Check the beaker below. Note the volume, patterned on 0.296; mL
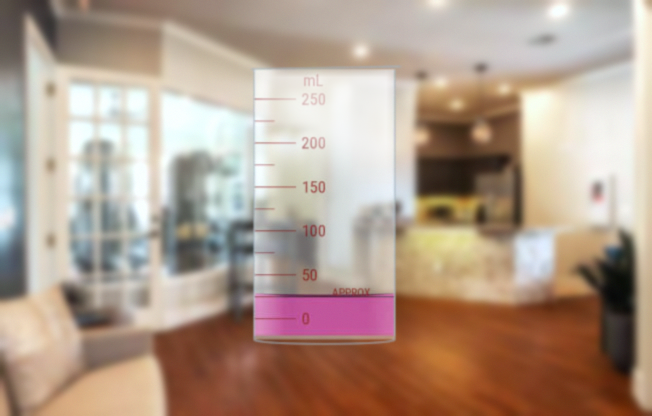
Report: 25; mL
